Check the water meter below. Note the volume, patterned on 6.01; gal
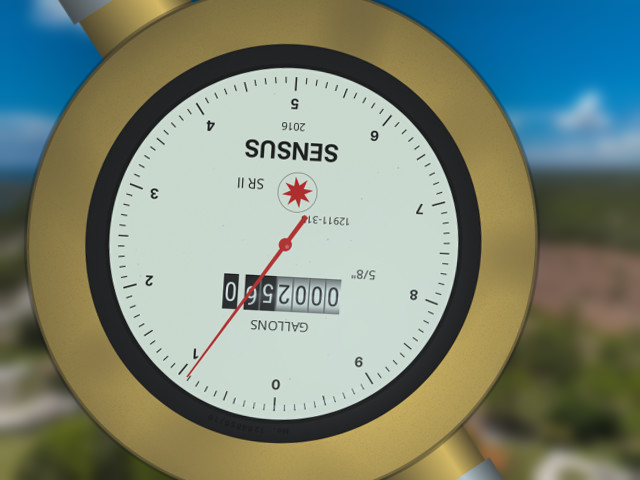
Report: 2560.9; gal
